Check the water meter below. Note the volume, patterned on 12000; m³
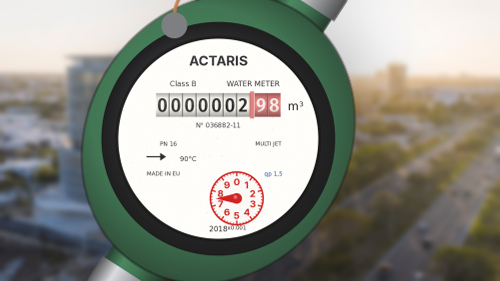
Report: 2.987; m³
